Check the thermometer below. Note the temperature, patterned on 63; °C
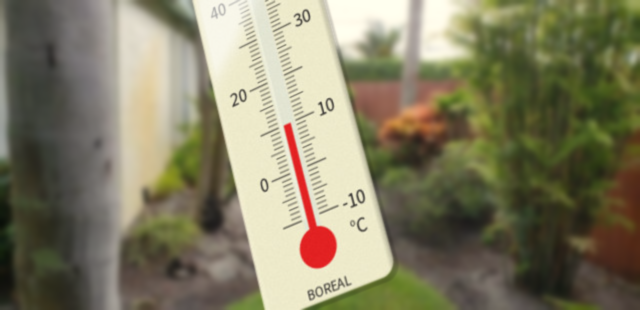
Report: 10; °C
